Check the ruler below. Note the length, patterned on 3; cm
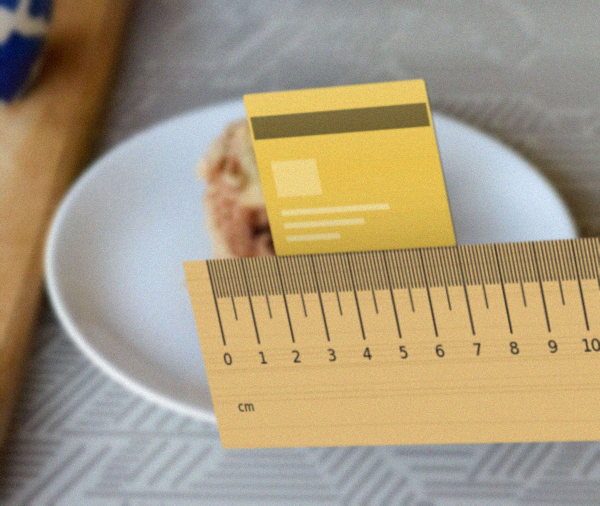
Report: 5; cm
